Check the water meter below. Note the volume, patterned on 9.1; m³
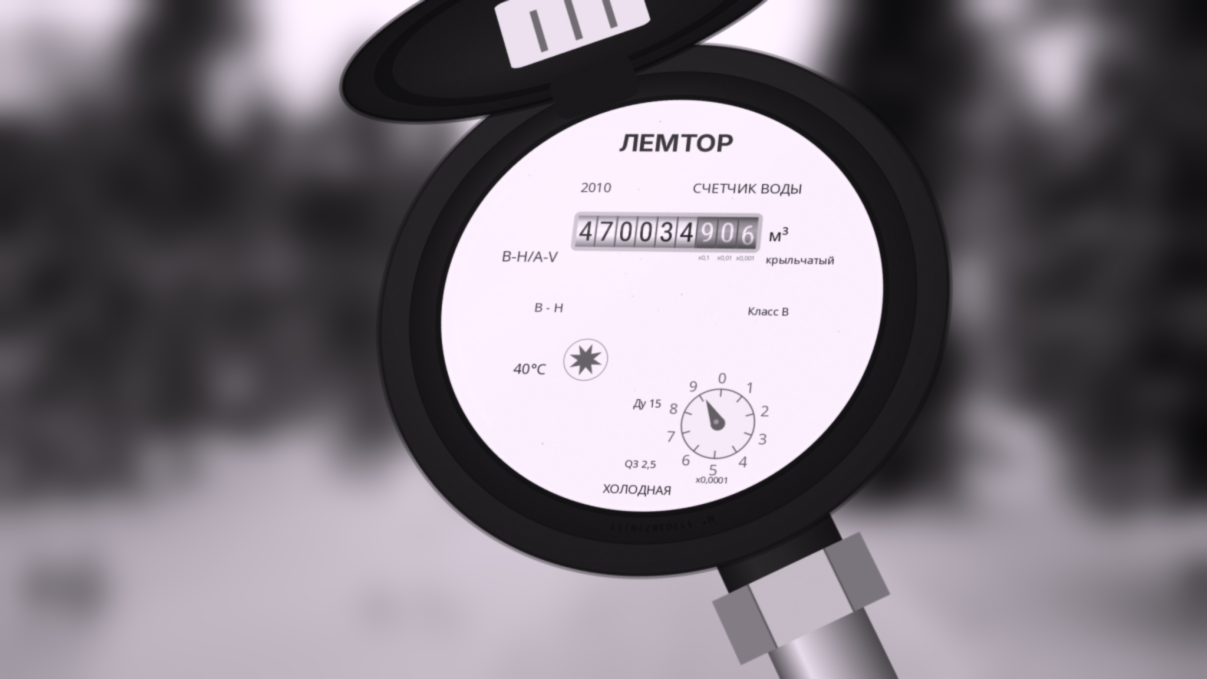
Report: 470034.9059; m³
